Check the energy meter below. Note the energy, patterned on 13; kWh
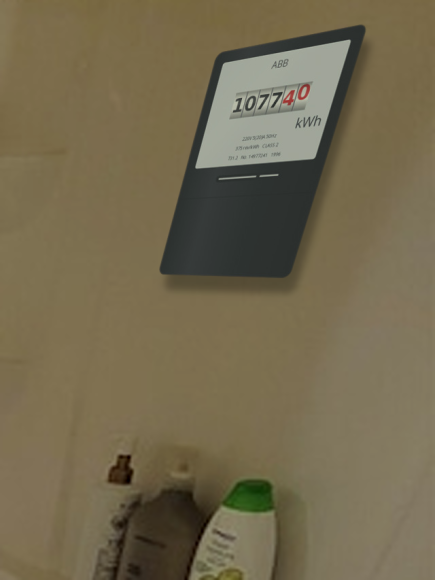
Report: 1077.40; kWh
